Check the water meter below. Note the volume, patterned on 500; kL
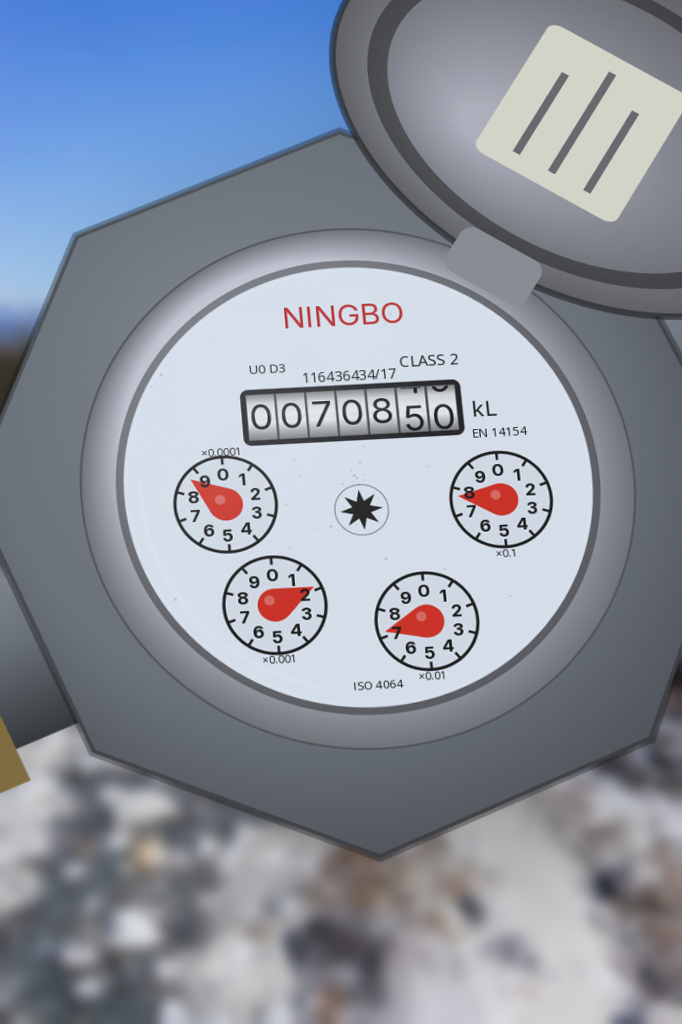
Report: 70849.7718; kL
